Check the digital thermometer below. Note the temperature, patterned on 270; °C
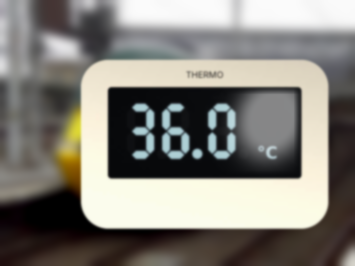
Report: 36.0; °C
